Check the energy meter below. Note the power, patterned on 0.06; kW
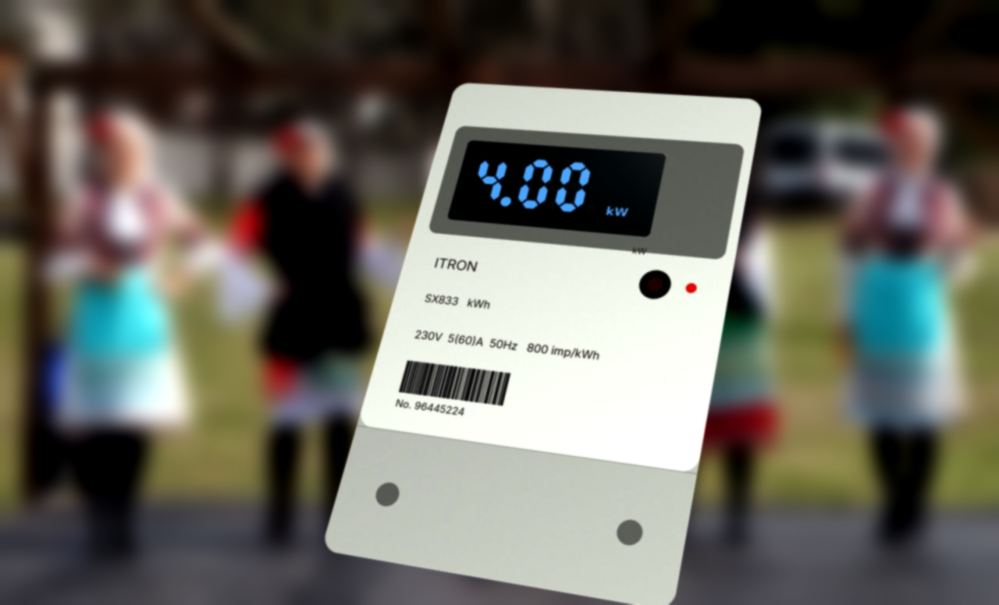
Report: 4.00; kW
